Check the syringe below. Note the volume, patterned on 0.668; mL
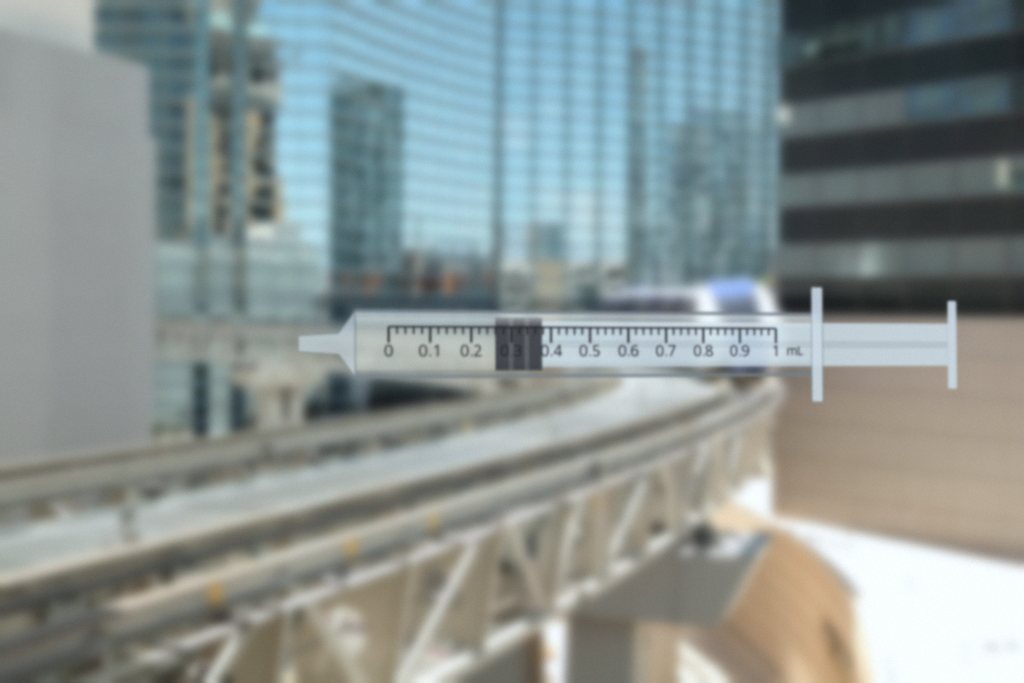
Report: 0.26; mL
